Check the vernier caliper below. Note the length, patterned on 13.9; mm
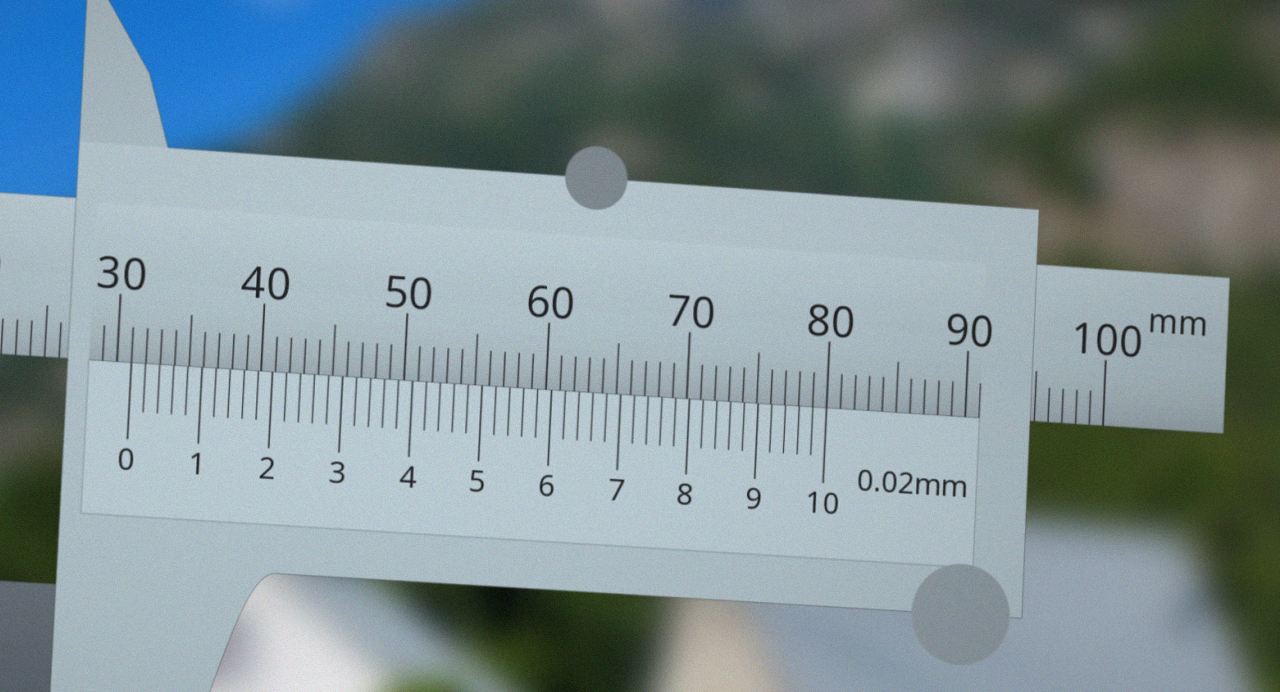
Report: 31.0; mm
